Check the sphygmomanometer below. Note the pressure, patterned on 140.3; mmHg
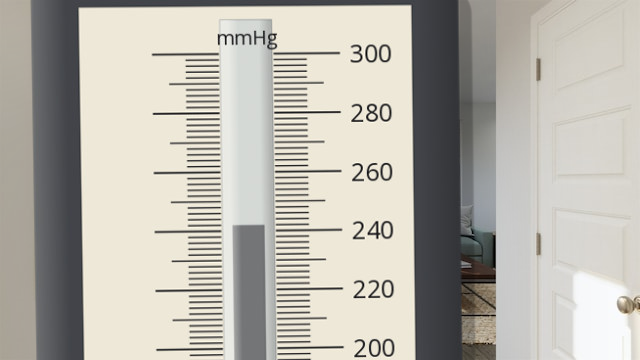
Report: 242; mmHg
